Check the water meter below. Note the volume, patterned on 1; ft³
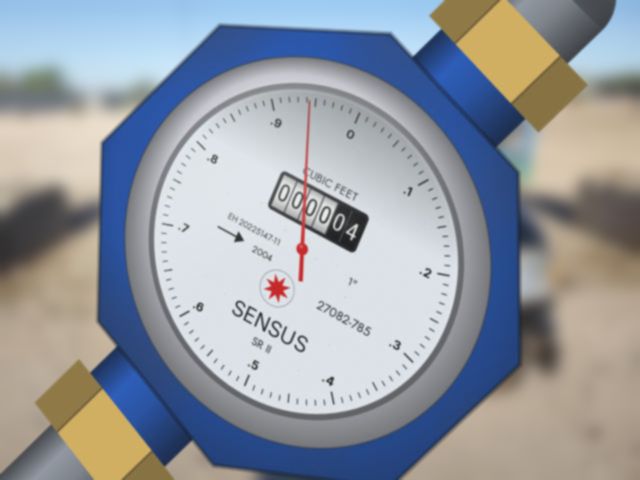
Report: 3.94; ft³
